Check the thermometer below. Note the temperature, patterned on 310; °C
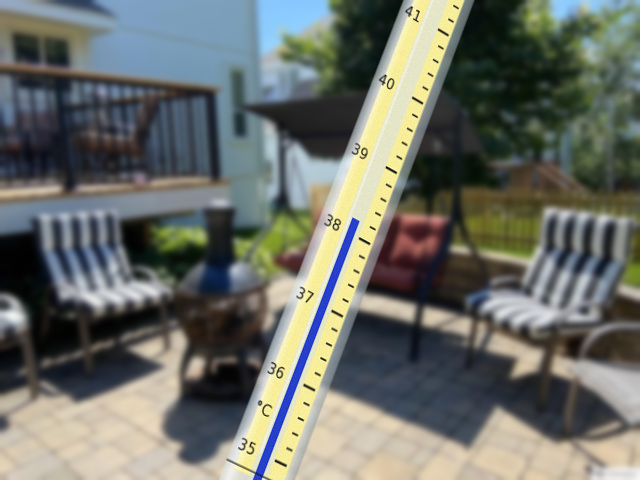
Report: 38.2; °C
